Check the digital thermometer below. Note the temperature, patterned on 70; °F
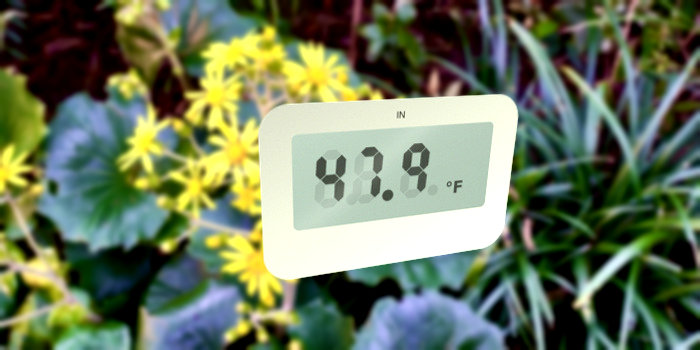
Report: 47.9; °F
